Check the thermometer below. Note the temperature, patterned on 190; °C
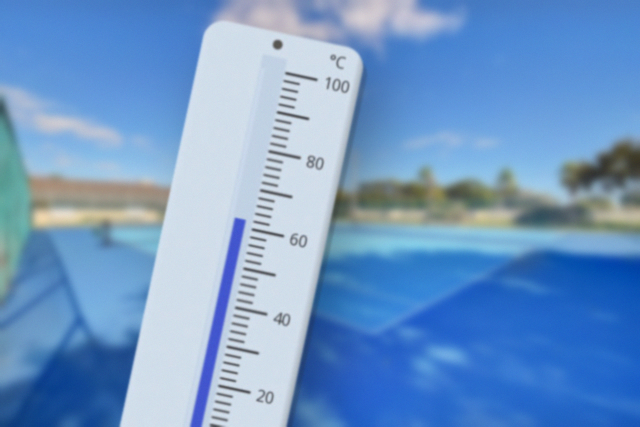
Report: 62; °C
